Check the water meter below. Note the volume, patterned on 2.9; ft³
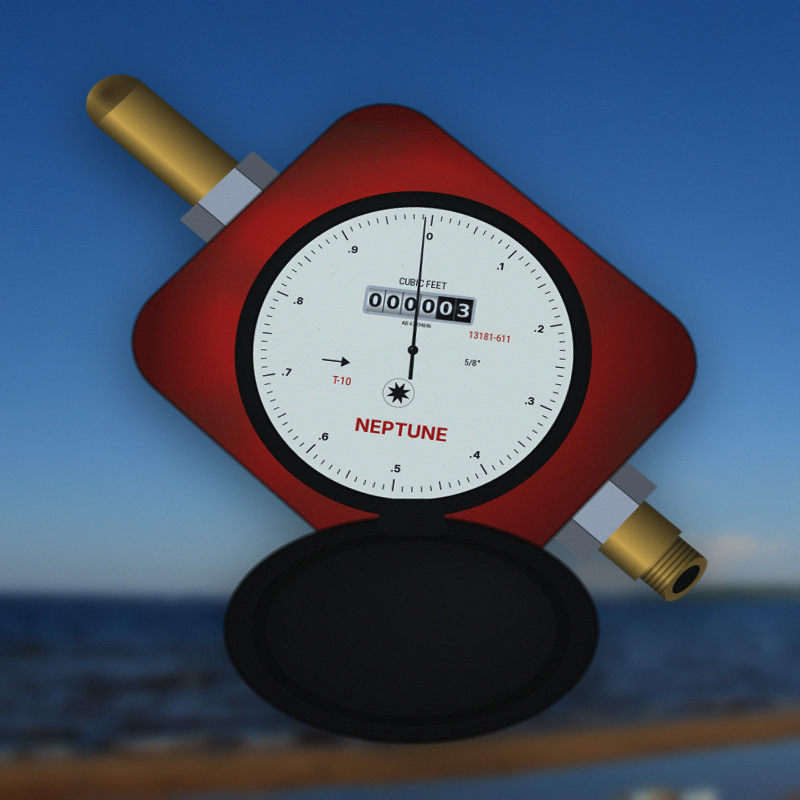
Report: 2.99; ft³
